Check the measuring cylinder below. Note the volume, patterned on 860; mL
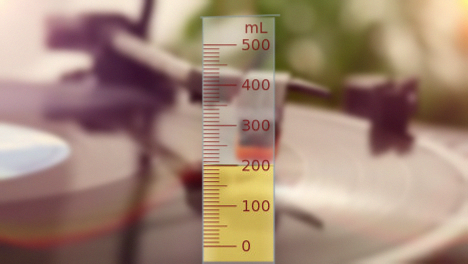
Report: 200; mL
